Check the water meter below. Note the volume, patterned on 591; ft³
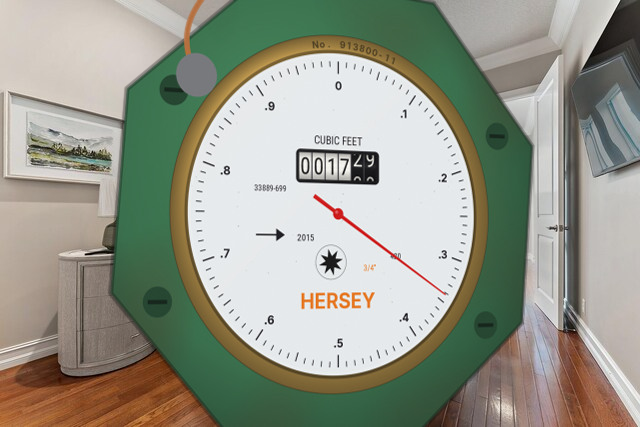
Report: 1729.34; ft³
